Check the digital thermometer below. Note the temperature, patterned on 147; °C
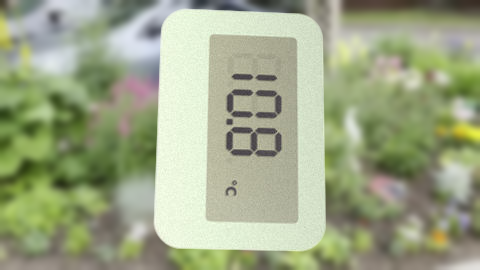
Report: 10.8; °C
